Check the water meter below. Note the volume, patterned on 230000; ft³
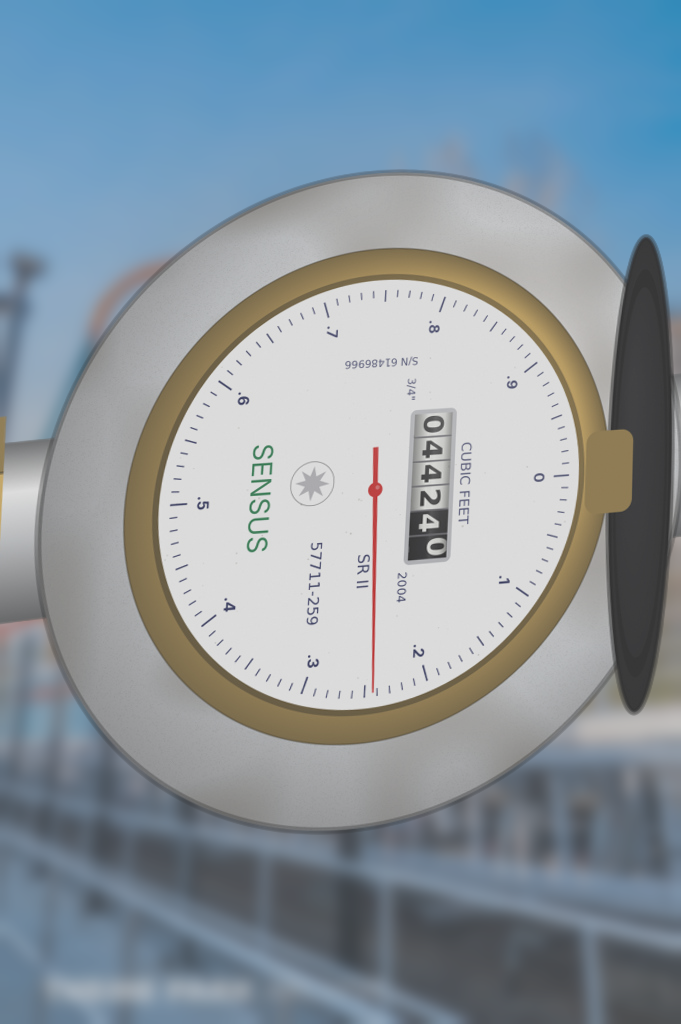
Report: 44240.24; ft³
